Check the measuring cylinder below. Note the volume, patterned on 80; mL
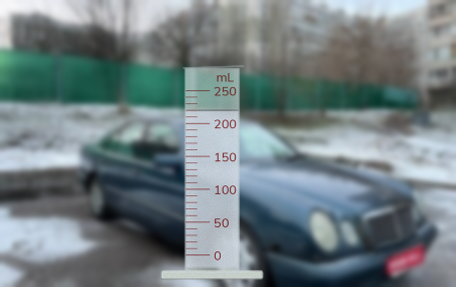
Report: 220; mL
